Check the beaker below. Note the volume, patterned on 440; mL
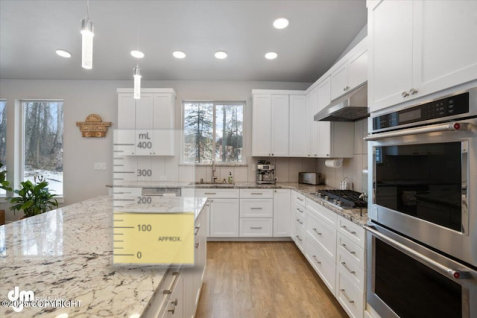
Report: 150; mL
